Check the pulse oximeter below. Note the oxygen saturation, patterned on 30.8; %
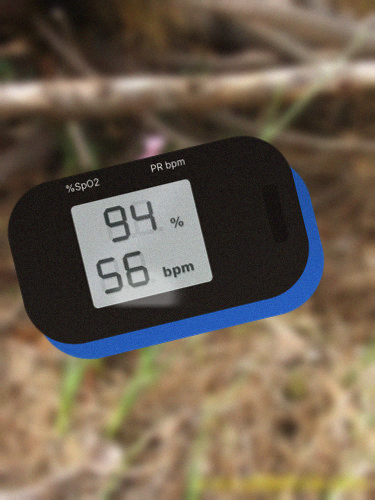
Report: 94; %
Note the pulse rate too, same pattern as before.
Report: 56; bpm
